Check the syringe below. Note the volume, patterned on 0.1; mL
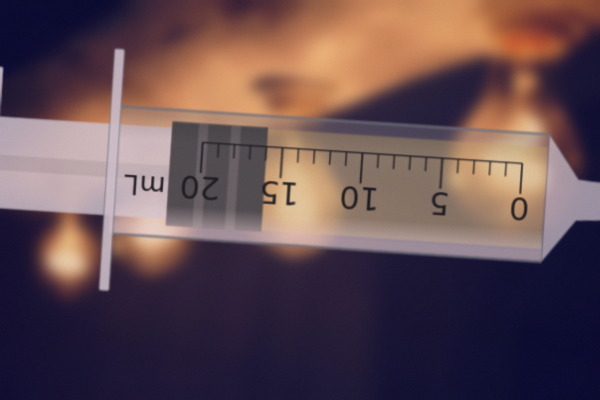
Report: 16; mL
